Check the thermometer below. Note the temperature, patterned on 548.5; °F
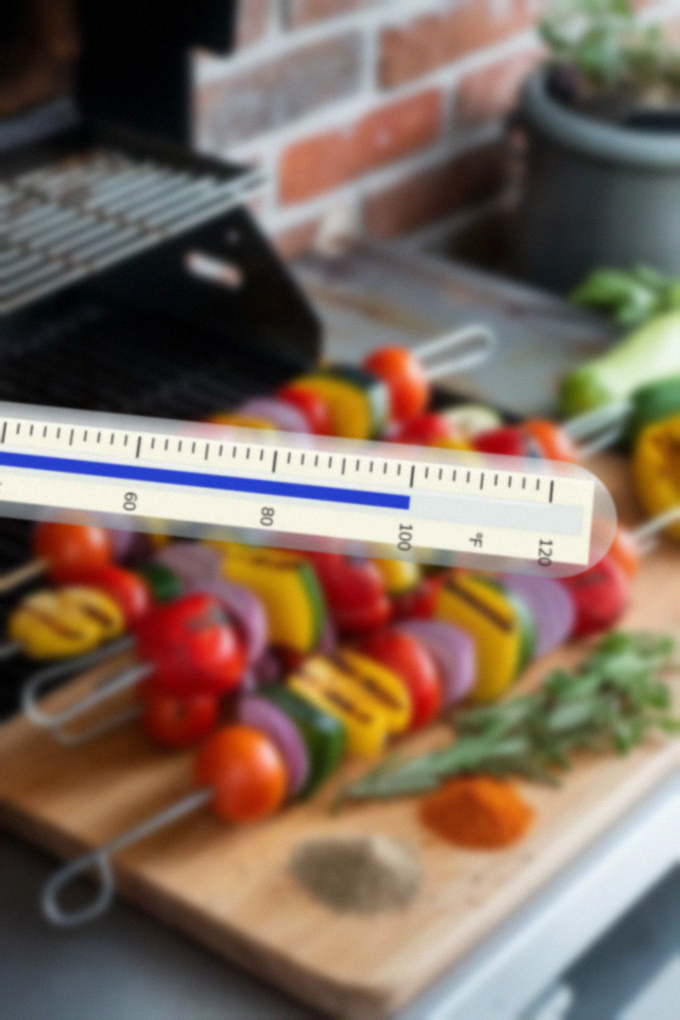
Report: 100; °F
